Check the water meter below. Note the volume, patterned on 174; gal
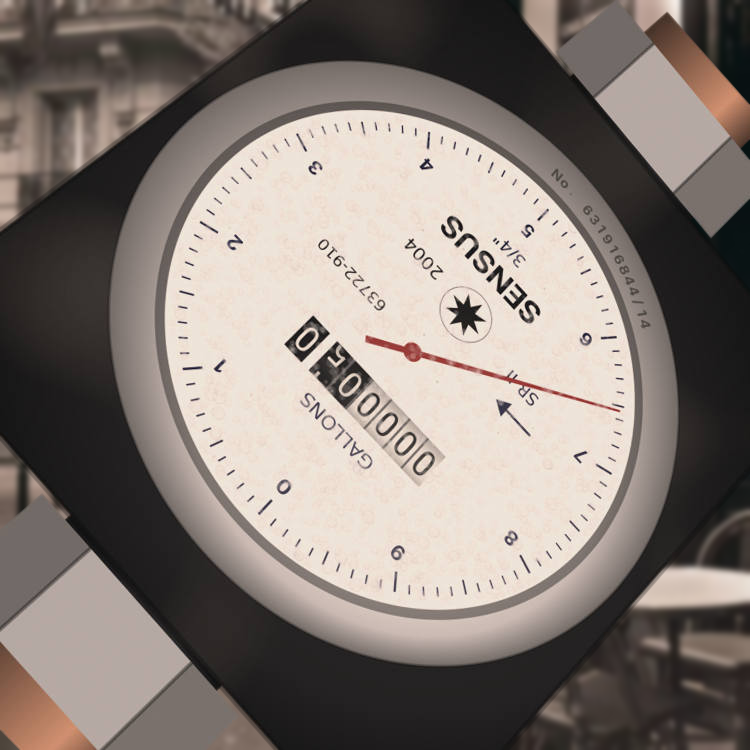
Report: 46.5; gal
